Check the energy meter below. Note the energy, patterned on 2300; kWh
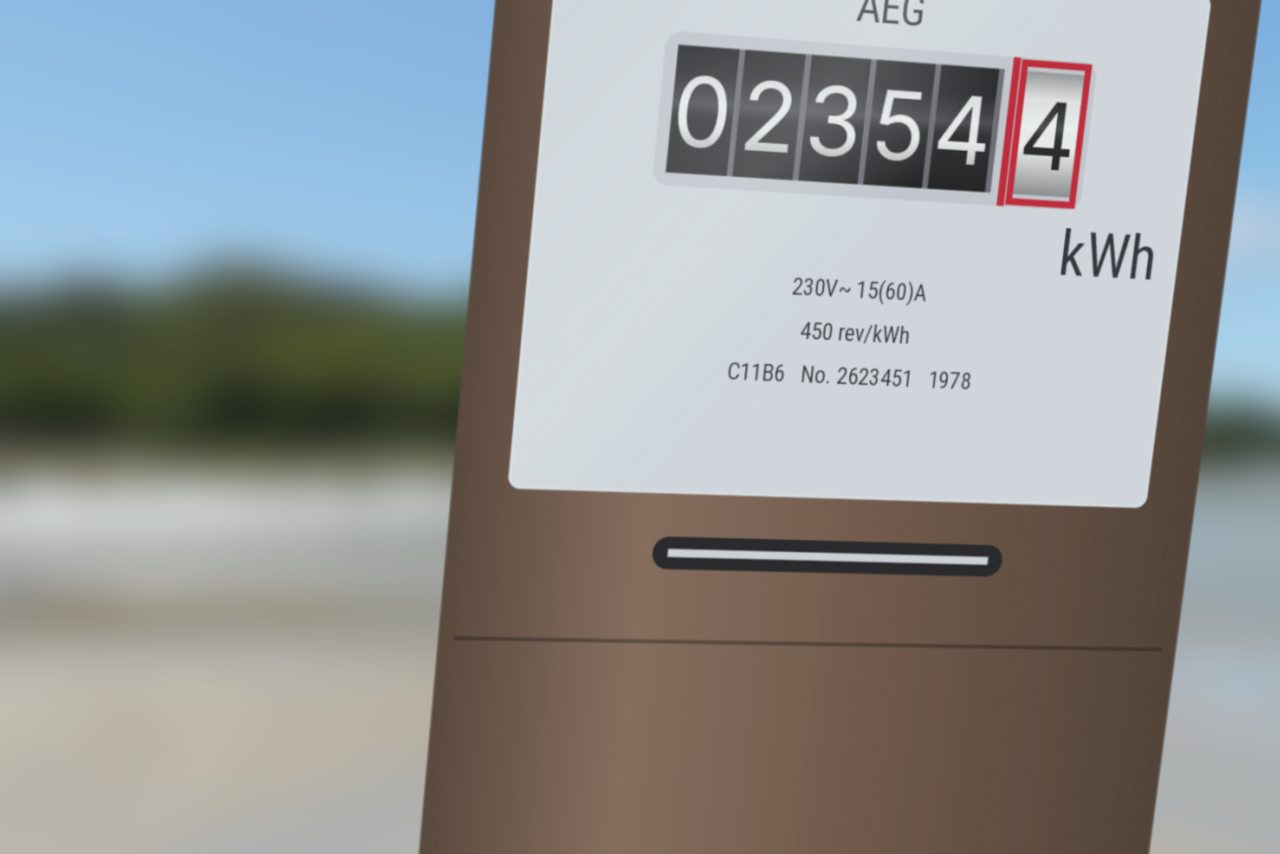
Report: 2354.4; kWh
